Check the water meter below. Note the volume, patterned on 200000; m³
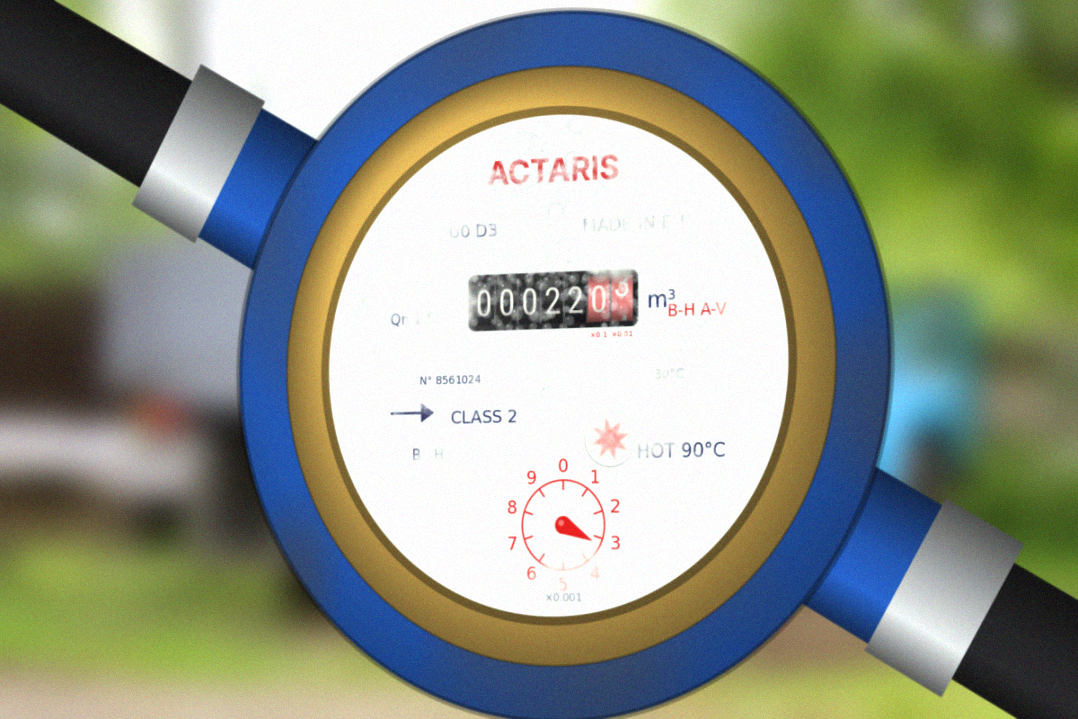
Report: 22.033; m³
